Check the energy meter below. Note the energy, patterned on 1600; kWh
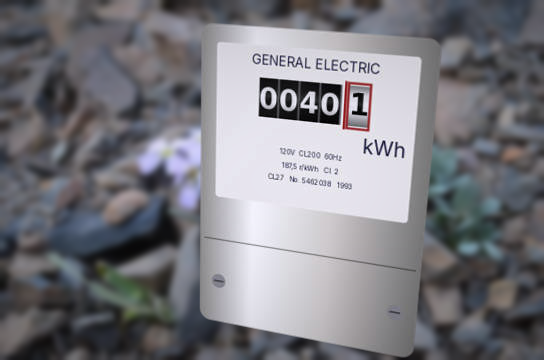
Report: 40.1; kWh
